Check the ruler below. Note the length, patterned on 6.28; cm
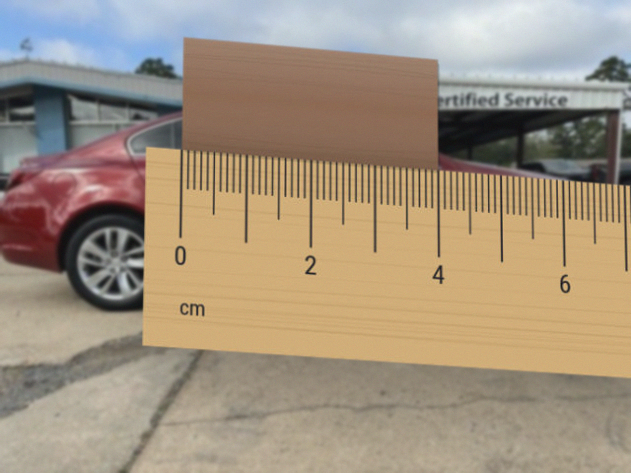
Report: 4; cm
